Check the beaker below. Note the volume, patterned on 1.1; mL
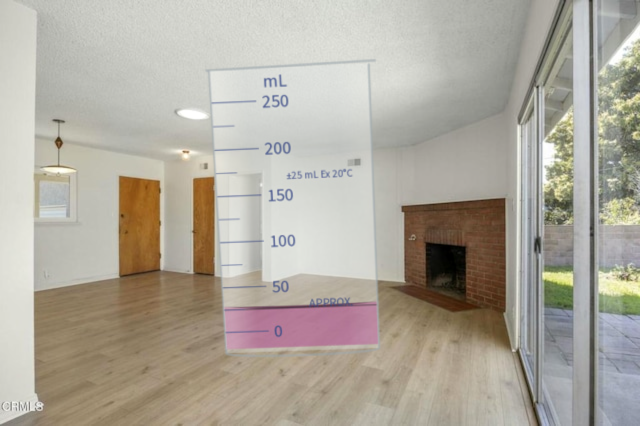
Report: 25; mL
